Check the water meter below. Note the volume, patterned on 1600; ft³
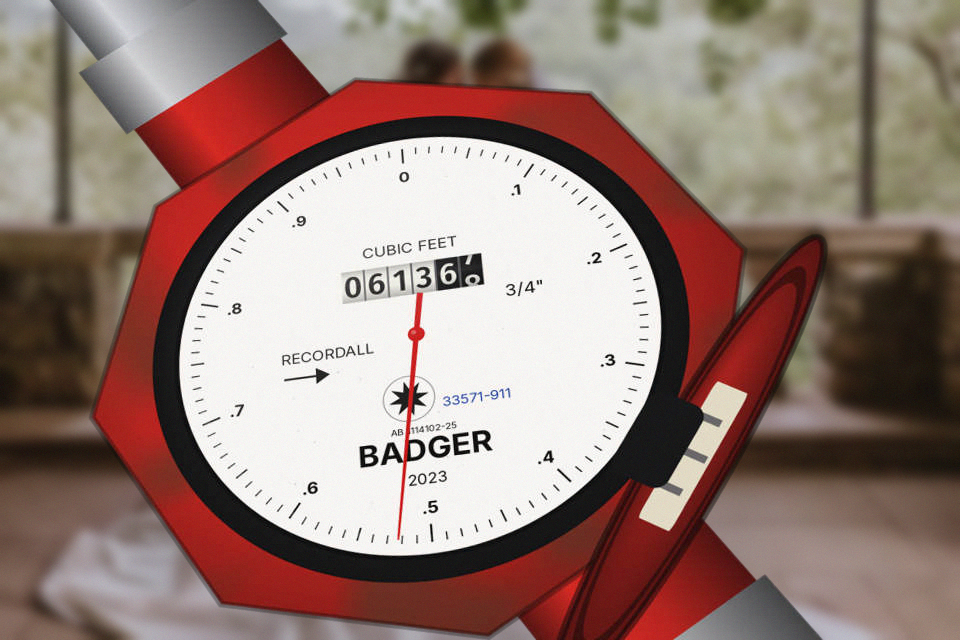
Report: 61367.52; ft³
